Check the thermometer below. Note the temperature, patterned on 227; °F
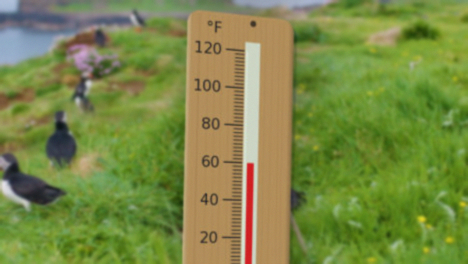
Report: 60; °F
